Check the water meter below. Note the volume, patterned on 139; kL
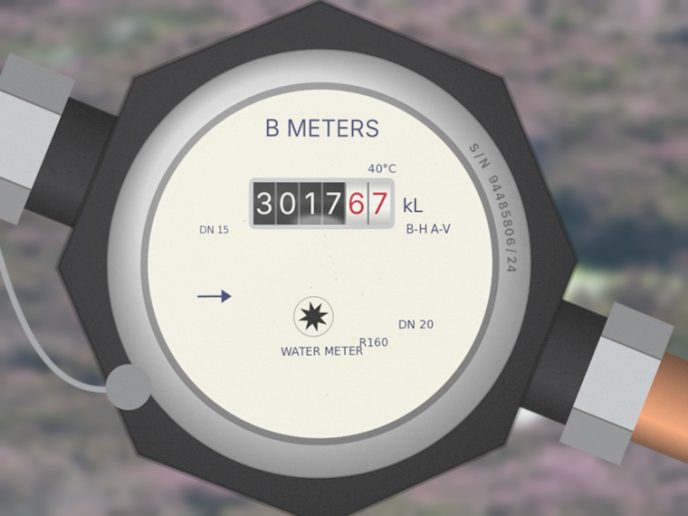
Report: 3017.67; kL
